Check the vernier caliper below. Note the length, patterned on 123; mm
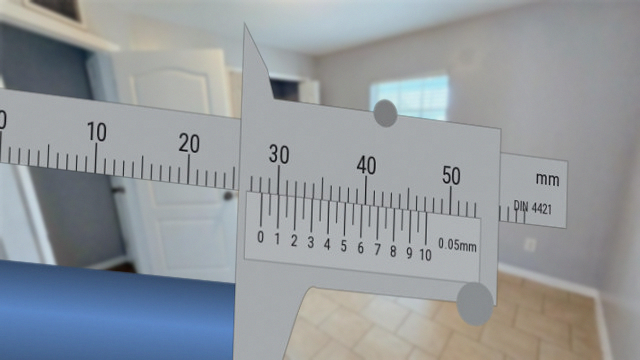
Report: 28.2; mm
